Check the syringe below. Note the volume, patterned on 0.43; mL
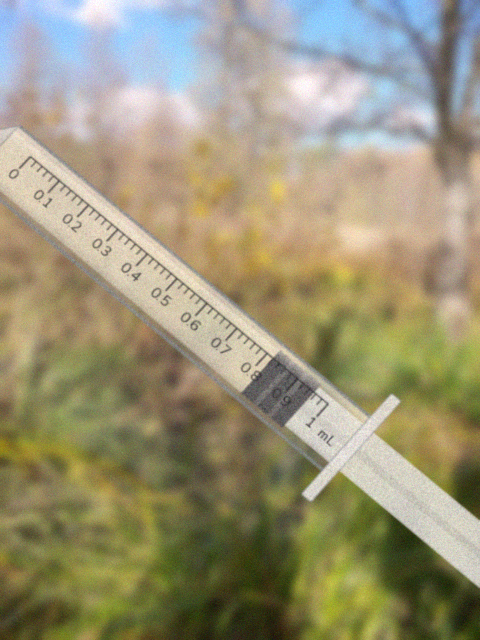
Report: 0.82; mL
